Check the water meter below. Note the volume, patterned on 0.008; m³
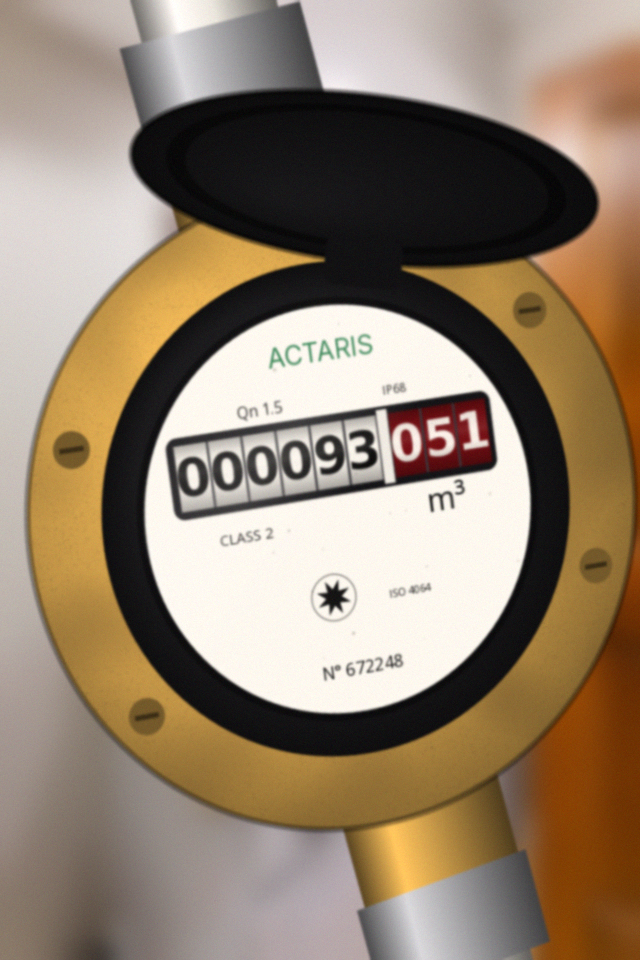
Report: 93.051; m³
